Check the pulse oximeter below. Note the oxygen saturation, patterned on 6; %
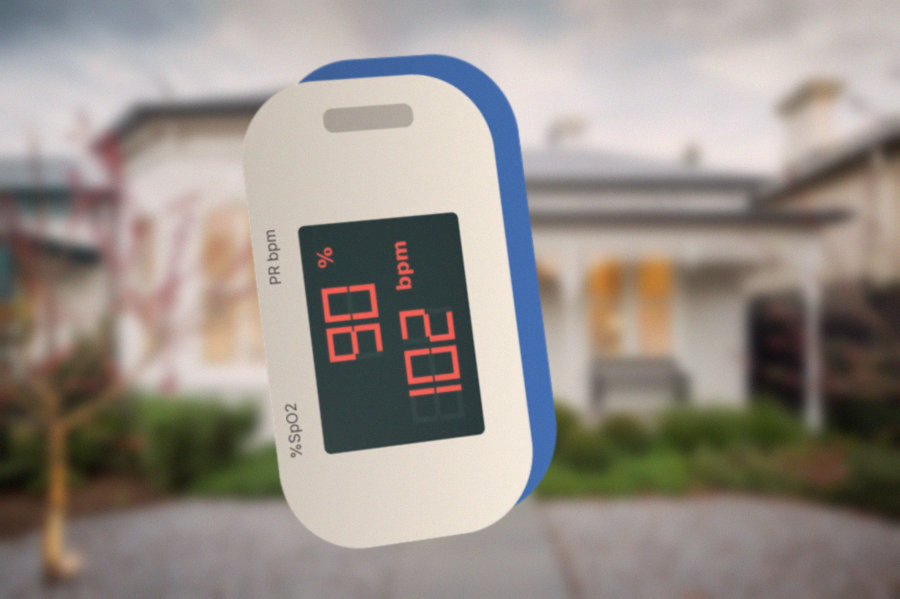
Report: 90; %
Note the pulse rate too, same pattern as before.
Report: 102; bpm
